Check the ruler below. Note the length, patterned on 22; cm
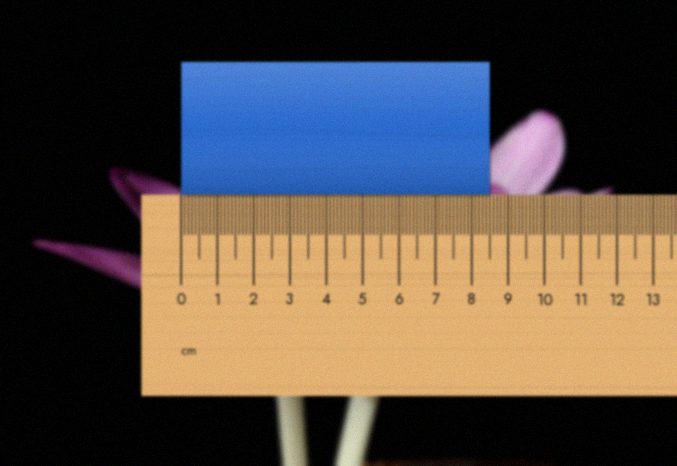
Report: 8.5; cm
